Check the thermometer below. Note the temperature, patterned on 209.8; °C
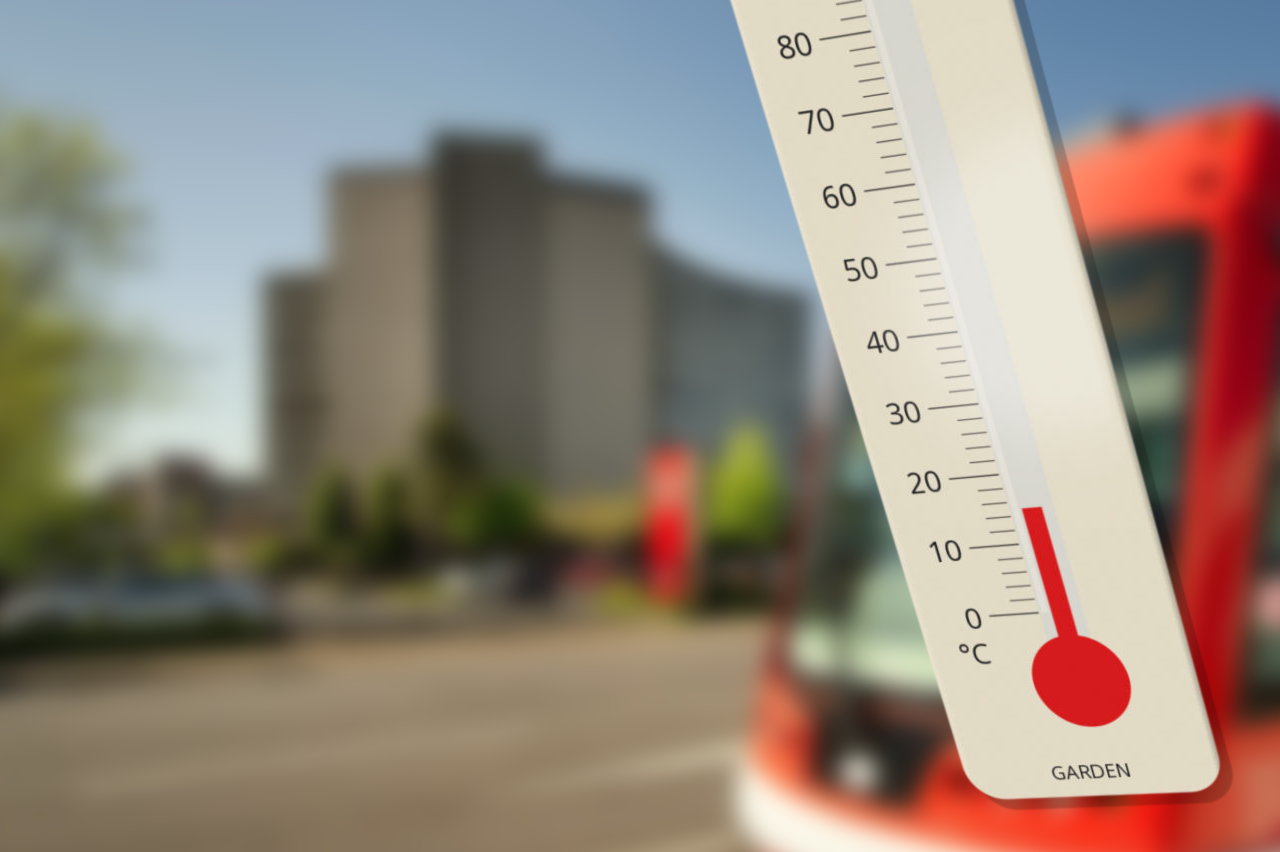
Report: 15; °C
